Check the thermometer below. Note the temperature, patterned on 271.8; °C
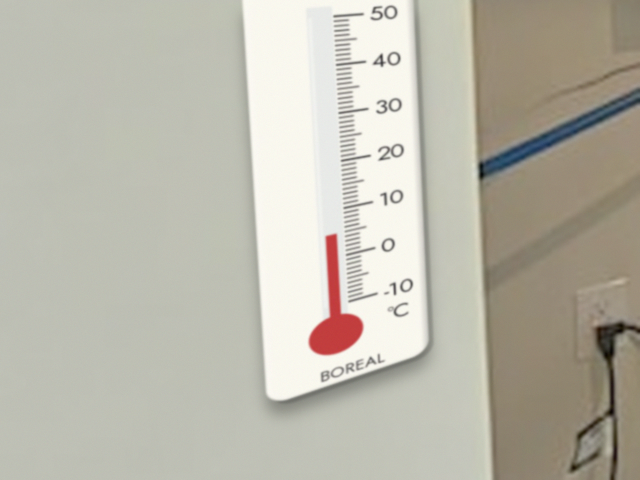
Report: 5; °C
